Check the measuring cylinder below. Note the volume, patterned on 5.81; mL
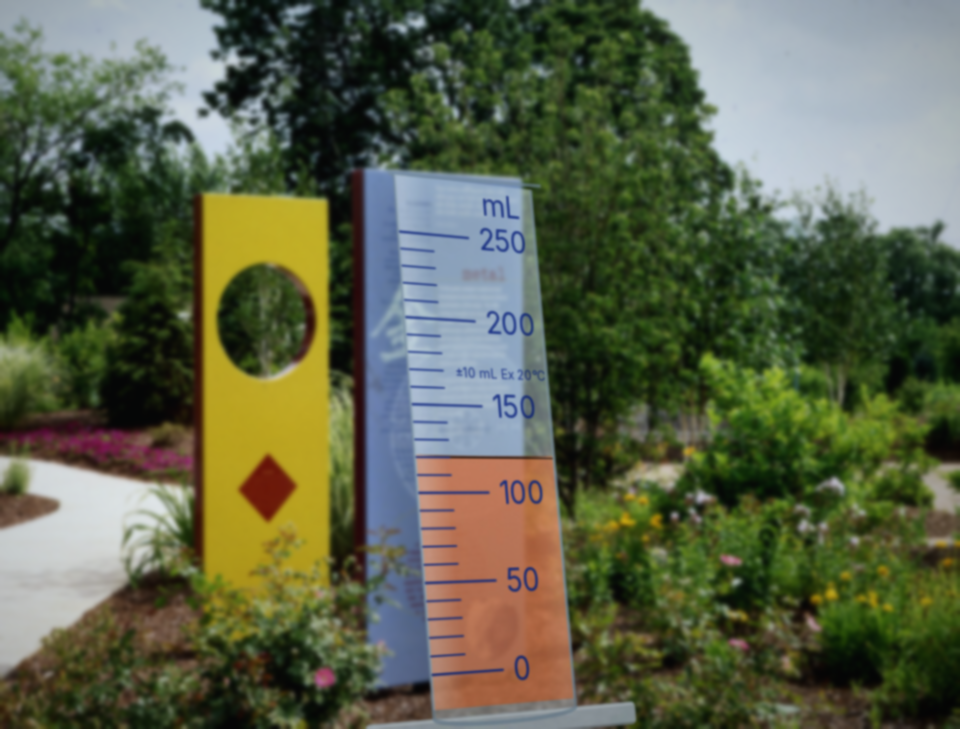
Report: 120; mL
